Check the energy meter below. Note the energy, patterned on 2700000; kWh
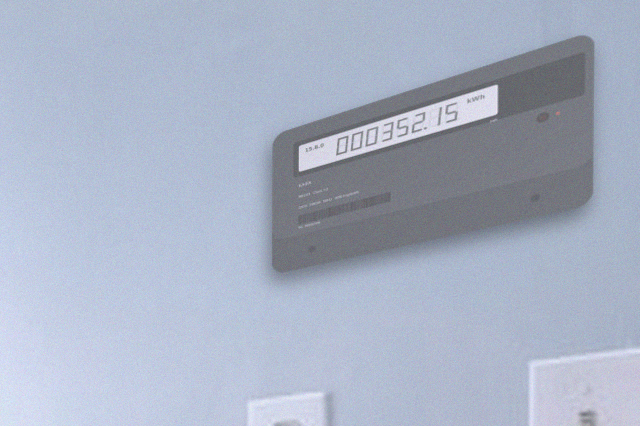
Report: 352.15; kWh
